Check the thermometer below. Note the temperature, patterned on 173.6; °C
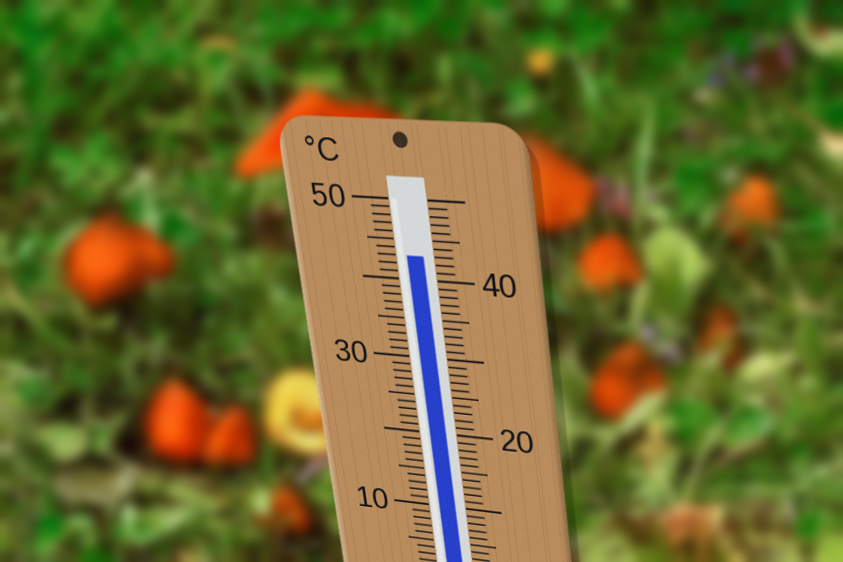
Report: 43; °C
